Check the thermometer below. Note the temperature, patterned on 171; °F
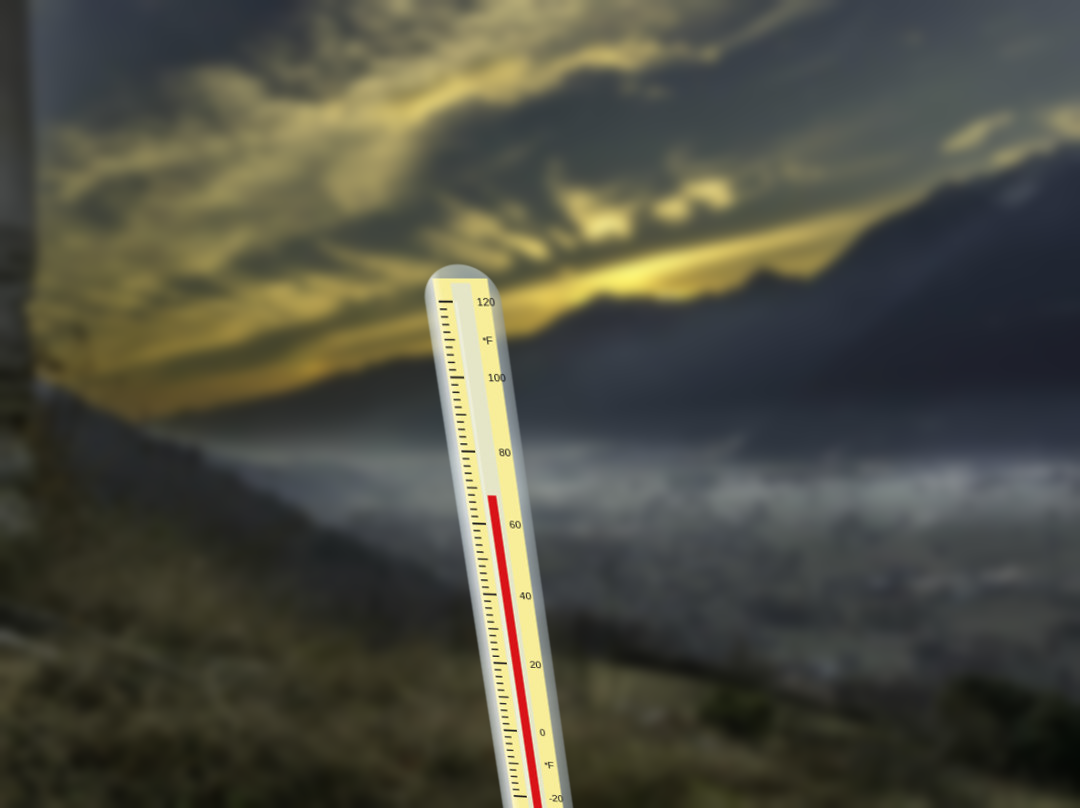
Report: 68; °F
